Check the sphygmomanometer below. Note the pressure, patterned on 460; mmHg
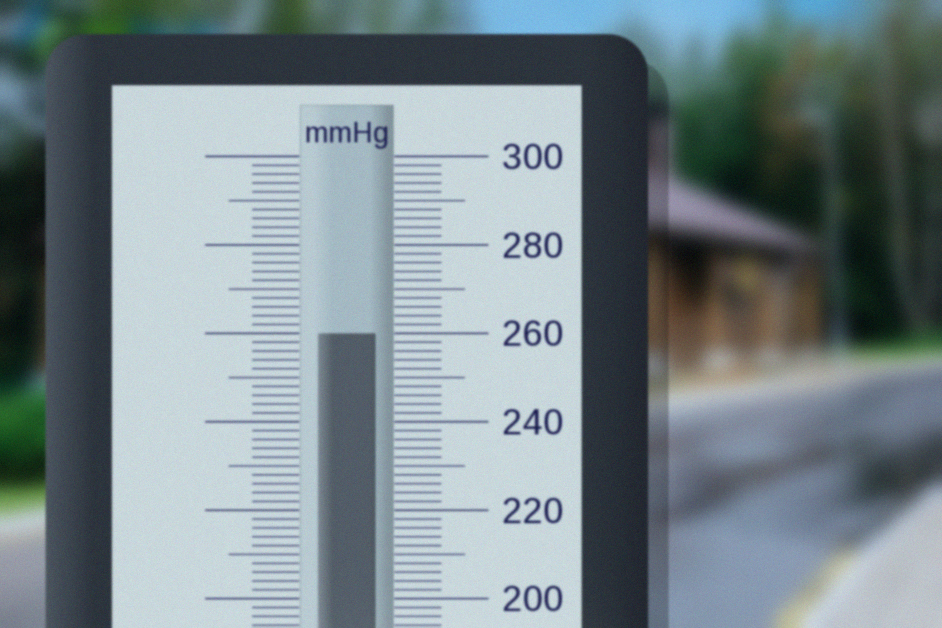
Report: 260; mmHg
